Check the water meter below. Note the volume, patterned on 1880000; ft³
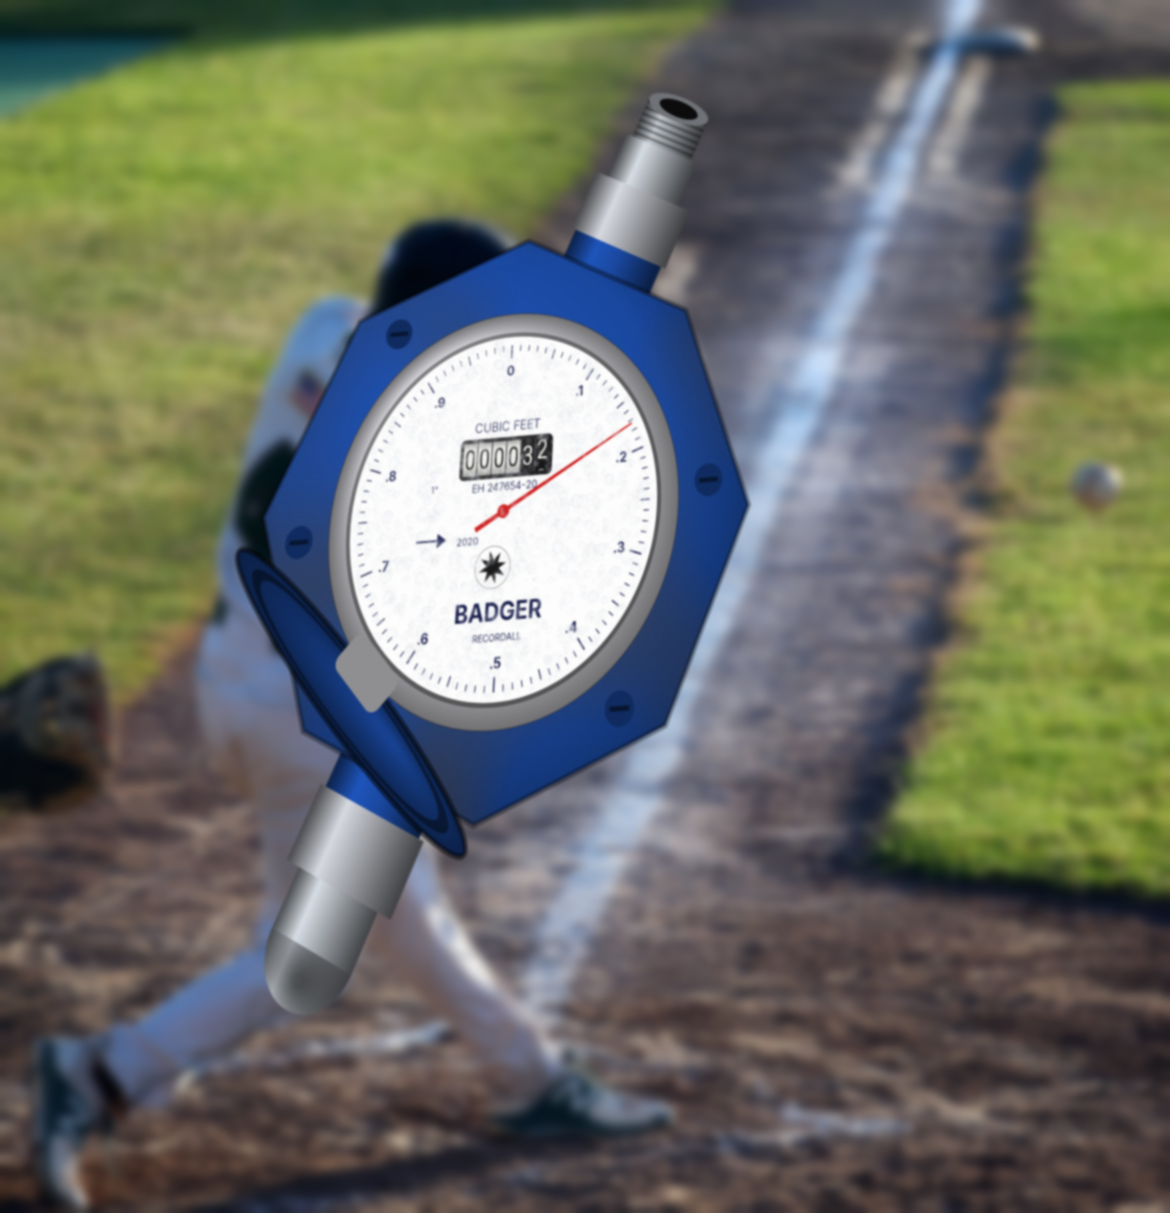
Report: 32.17; ft³
